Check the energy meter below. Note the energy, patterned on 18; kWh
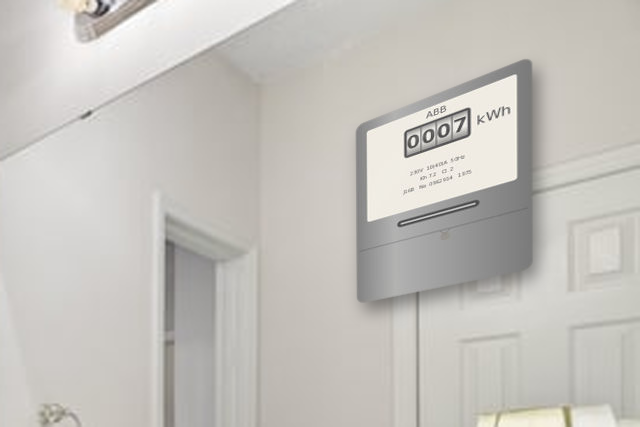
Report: 7; kWh
